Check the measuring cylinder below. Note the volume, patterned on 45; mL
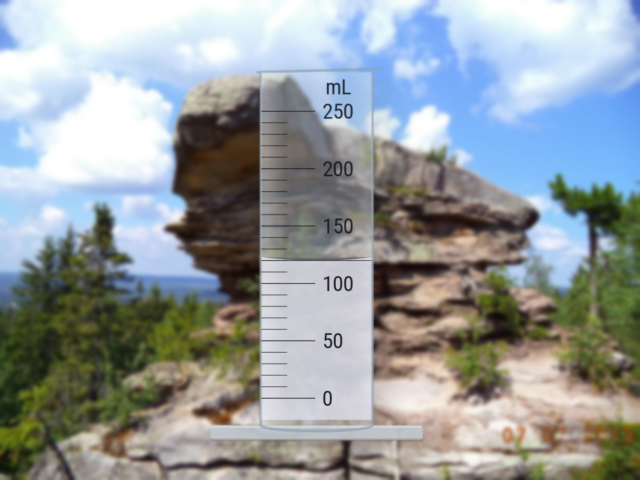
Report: 120; mL
